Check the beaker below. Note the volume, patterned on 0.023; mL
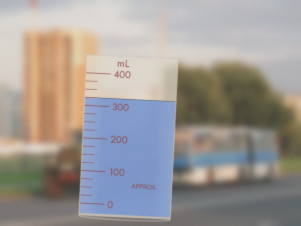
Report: 325; mL
